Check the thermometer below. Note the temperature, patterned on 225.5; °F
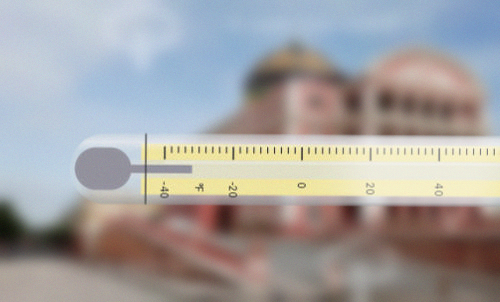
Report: -32; °F
